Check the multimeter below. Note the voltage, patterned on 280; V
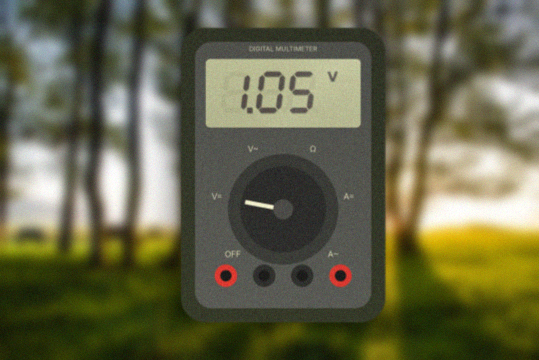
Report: 1.05; V
